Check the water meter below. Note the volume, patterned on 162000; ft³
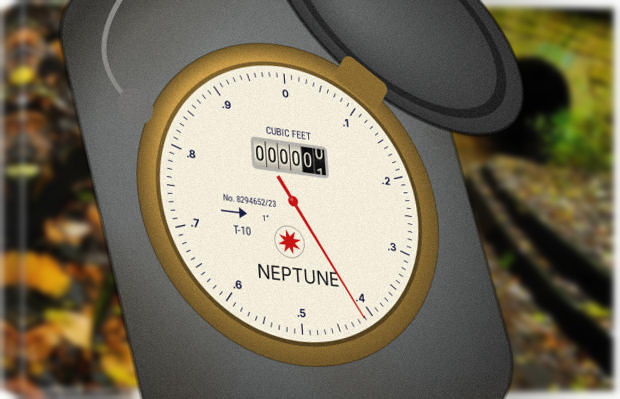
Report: 0.41; ft³
